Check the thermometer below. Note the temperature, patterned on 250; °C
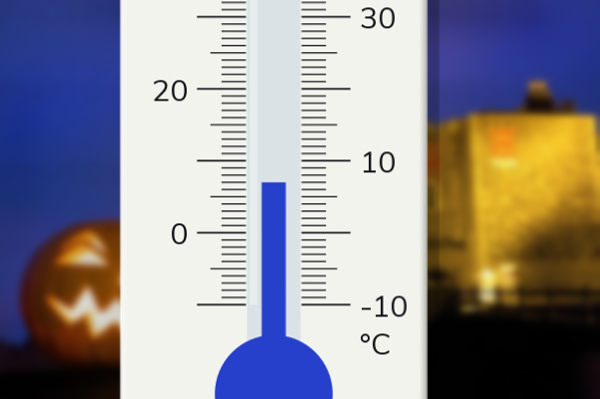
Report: 7; °C
